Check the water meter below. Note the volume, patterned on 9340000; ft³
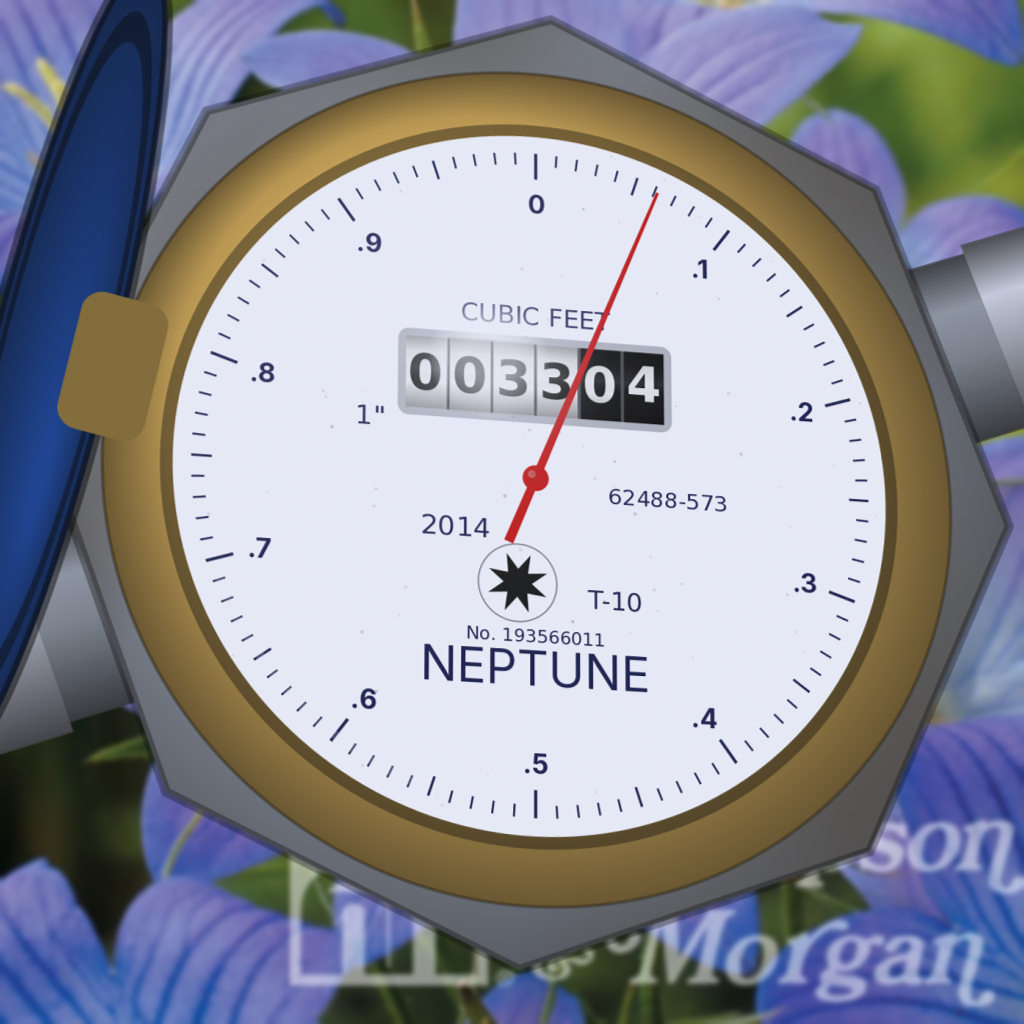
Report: 3304.06; ft³
